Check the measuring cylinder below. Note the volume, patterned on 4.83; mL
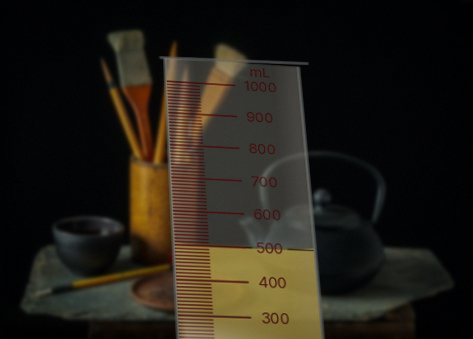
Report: 500; mL
